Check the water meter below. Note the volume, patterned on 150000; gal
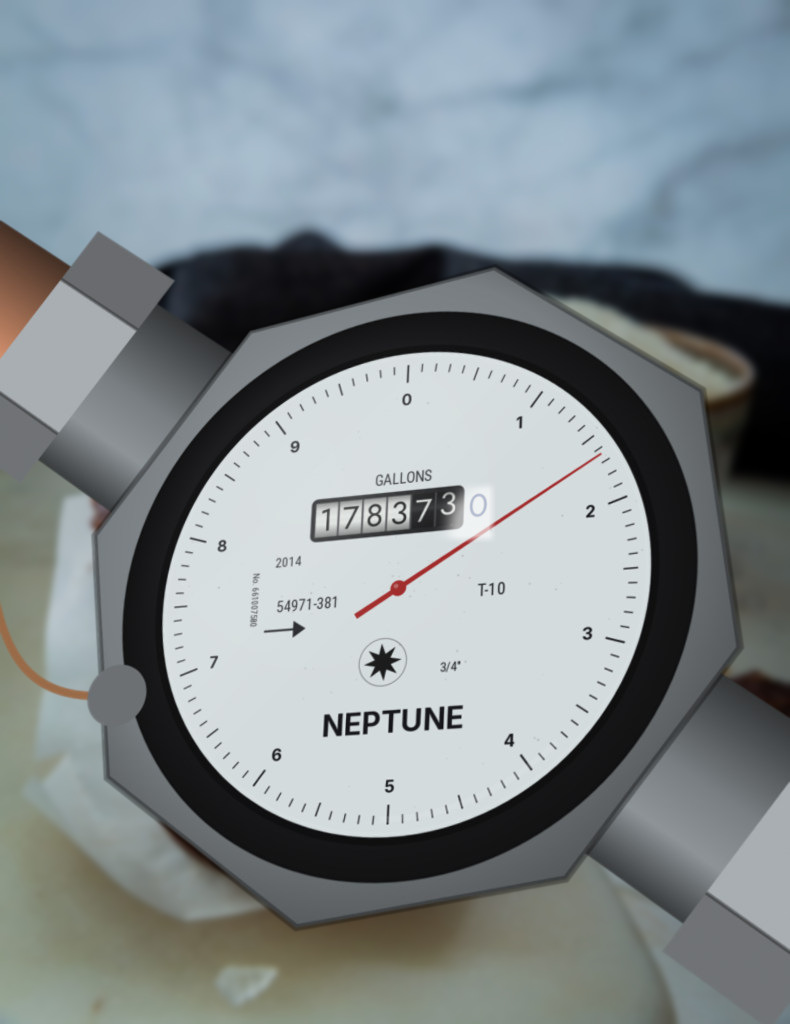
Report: 1783731.6; gal
